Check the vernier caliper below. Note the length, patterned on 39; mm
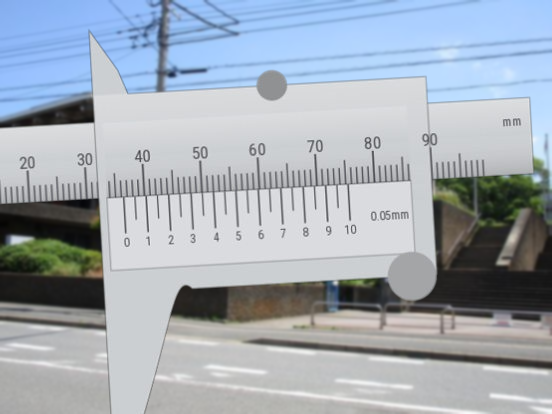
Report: 36.4; mm
